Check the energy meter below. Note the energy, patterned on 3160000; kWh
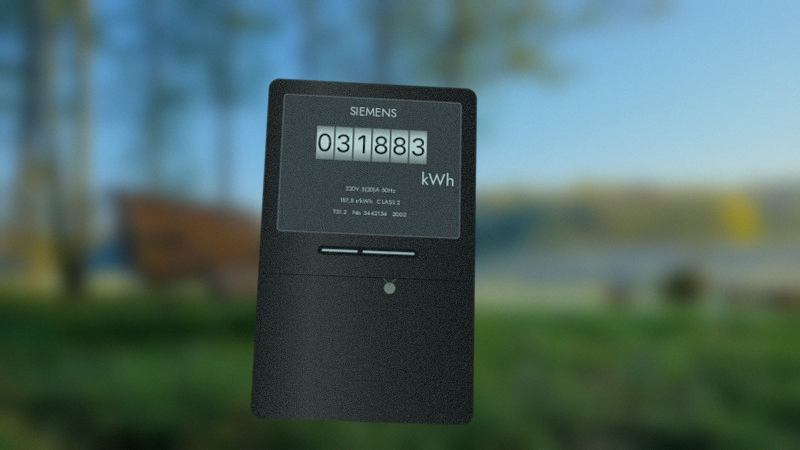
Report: 31883; kWh
